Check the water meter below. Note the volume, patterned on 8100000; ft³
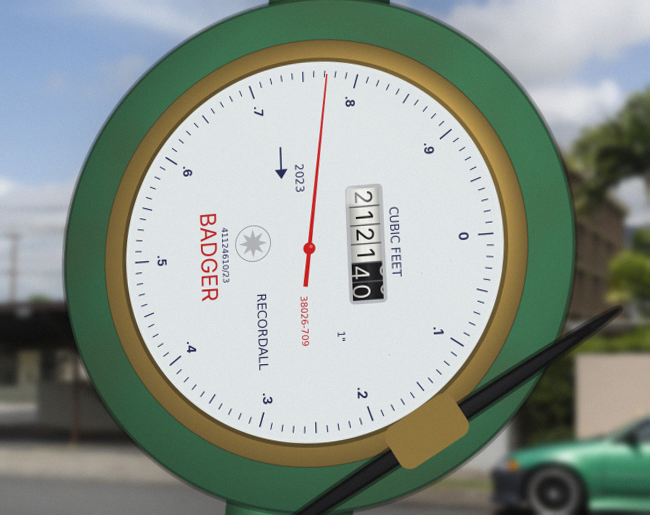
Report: 212139.77; ft³
